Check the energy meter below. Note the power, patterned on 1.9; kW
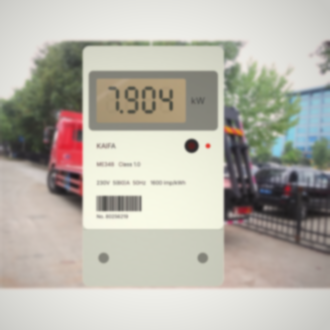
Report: 7.904; kW
